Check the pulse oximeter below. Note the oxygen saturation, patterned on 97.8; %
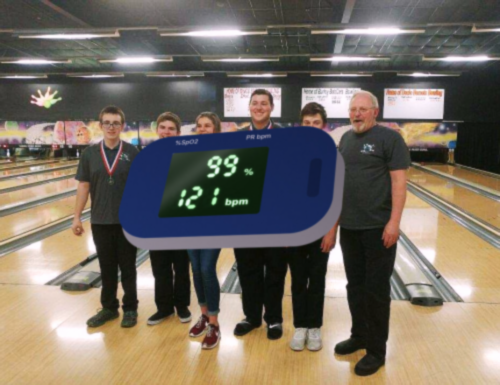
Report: 99; %
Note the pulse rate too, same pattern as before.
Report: 121; bpm
